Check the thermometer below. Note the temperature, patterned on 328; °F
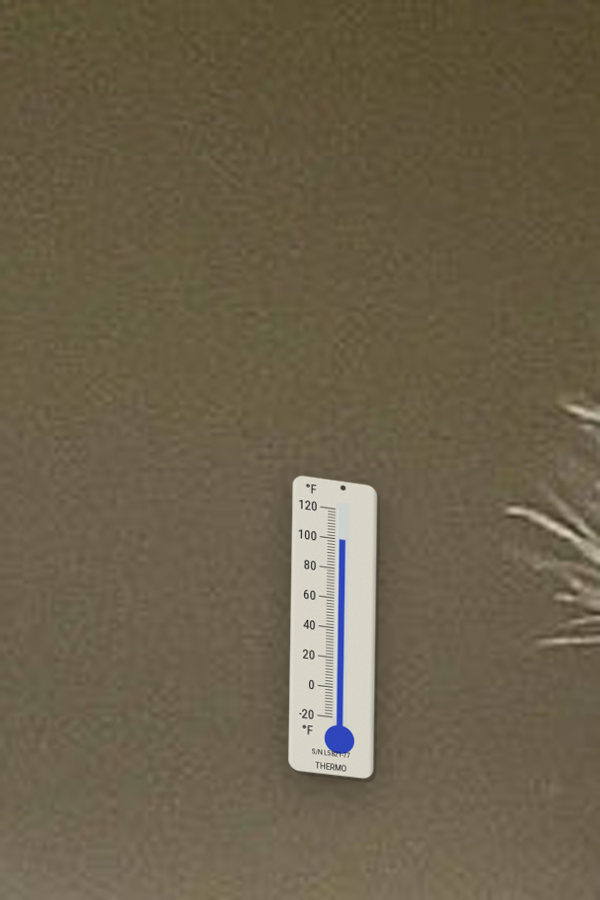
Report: 100; °F
